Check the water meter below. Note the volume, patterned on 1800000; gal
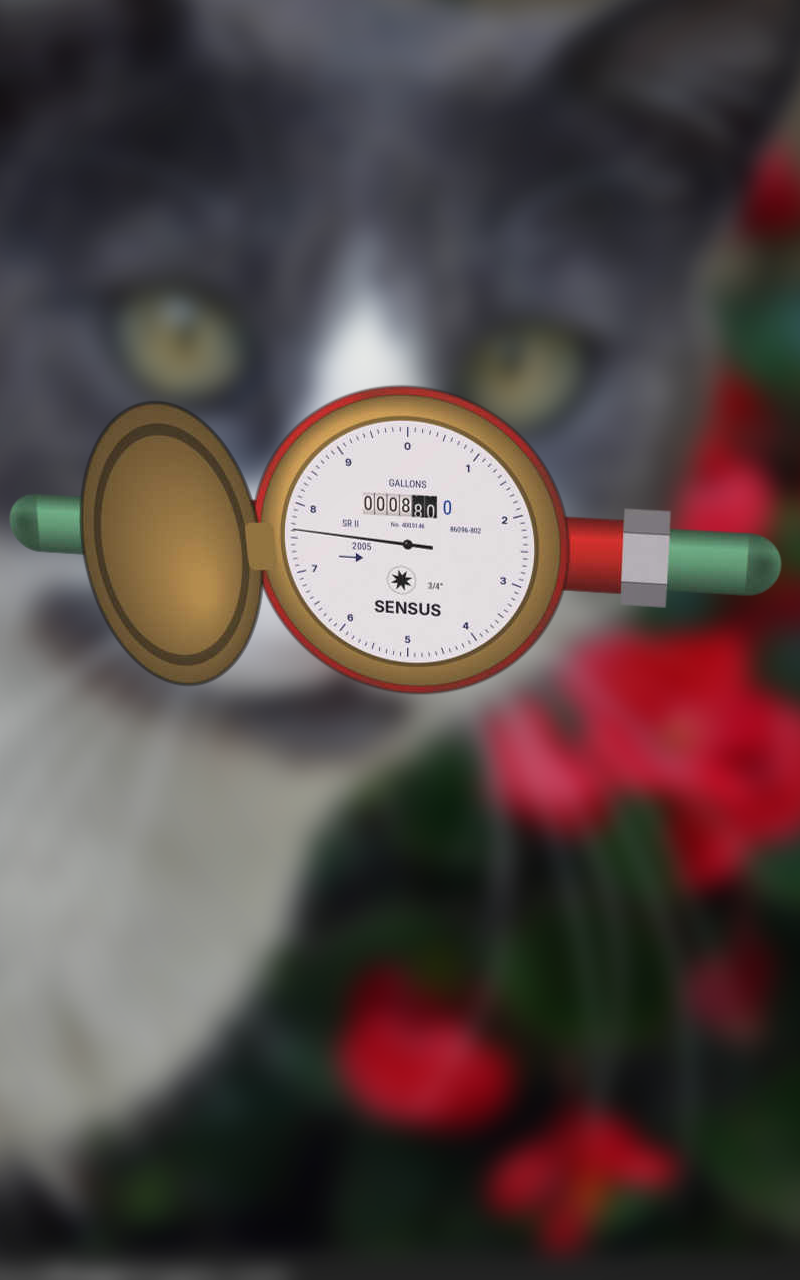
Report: 8797.6; gal
